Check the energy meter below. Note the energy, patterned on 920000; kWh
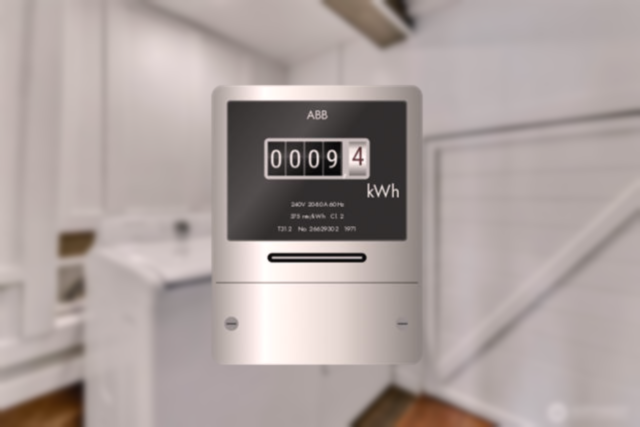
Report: 9.4; kWh
